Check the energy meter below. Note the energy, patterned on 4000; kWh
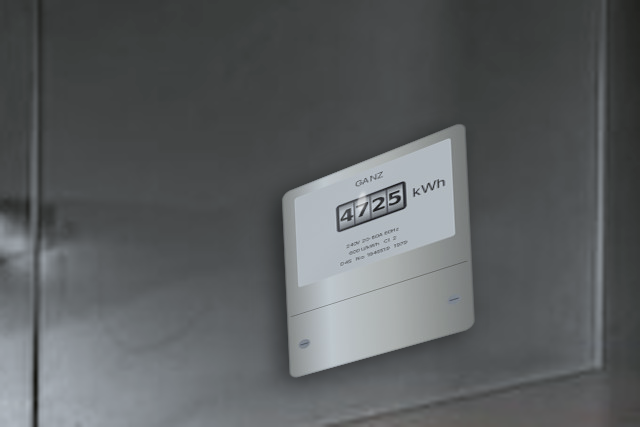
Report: 4725; kWh
